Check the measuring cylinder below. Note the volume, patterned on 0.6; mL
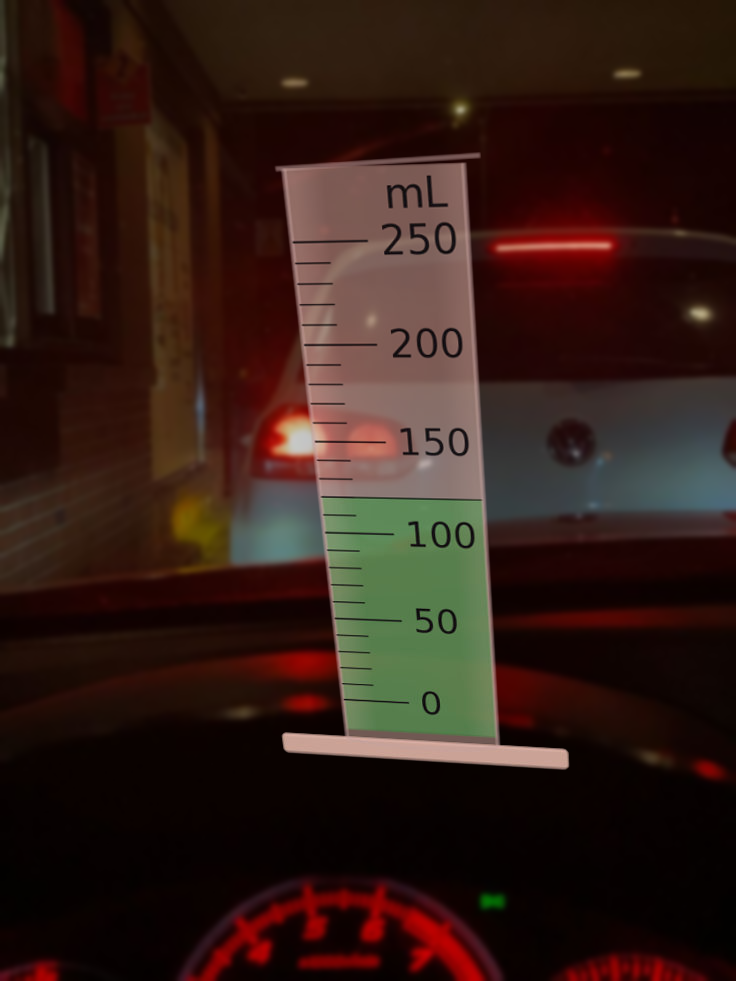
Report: 120; mL
